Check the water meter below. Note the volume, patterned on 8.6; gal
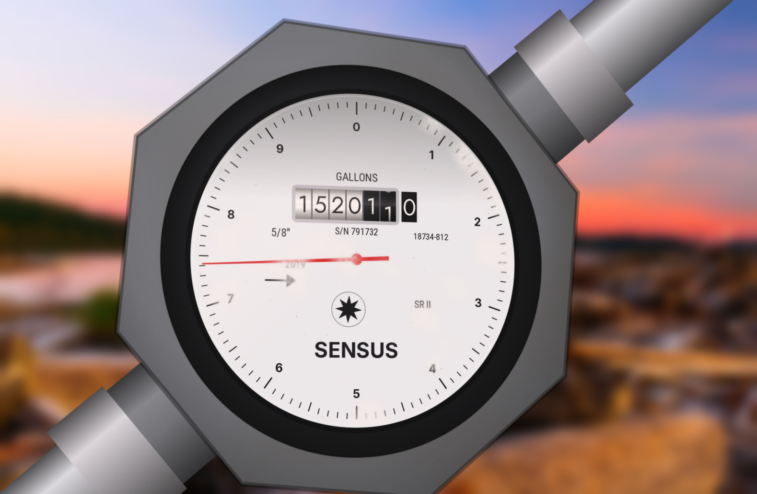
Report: 1520107.4; gal
